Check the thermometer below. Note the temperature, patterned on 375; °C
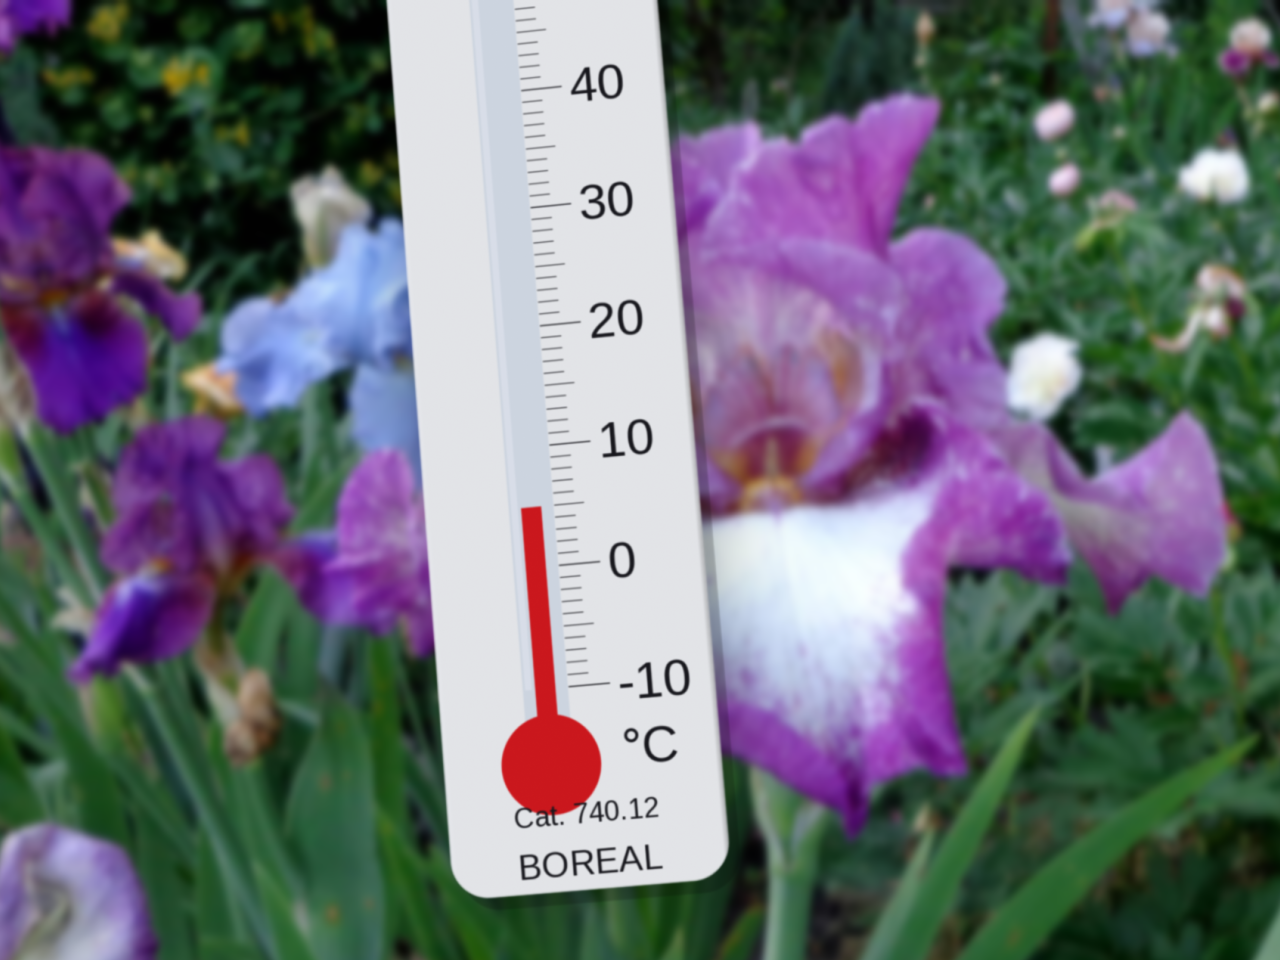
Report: 5; °C
